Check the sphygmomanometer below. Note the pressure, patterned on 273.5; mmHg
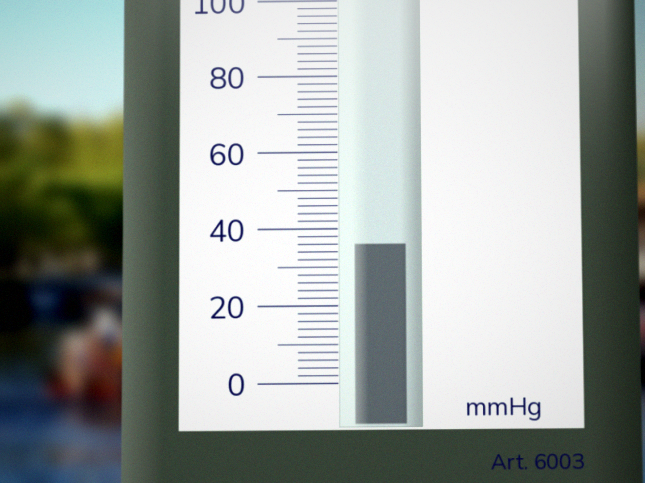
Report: 36; mmHg
